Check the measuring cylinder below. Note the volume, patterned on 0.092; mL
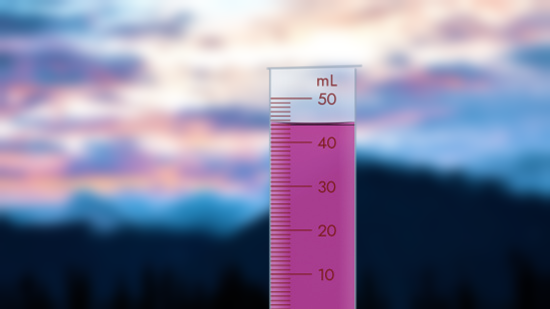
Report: 44; mL
